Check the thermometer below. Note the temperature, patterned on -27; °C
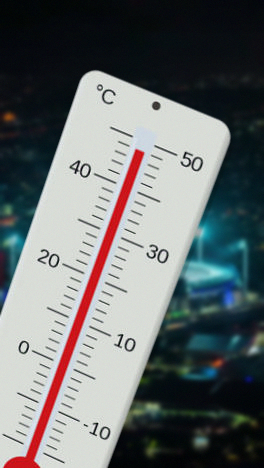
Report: 48; °C
